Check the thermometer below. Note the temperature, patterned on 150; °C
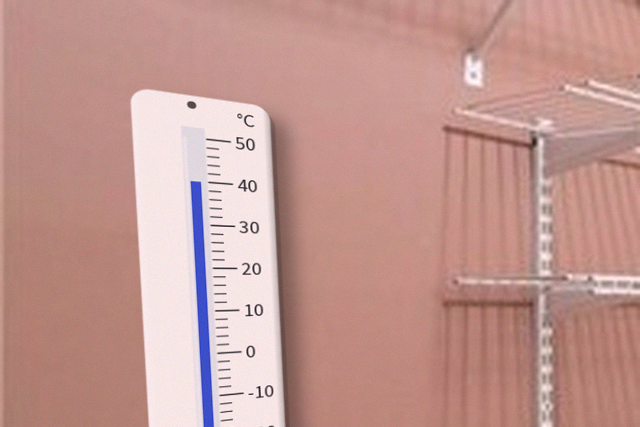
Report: 40; °C
